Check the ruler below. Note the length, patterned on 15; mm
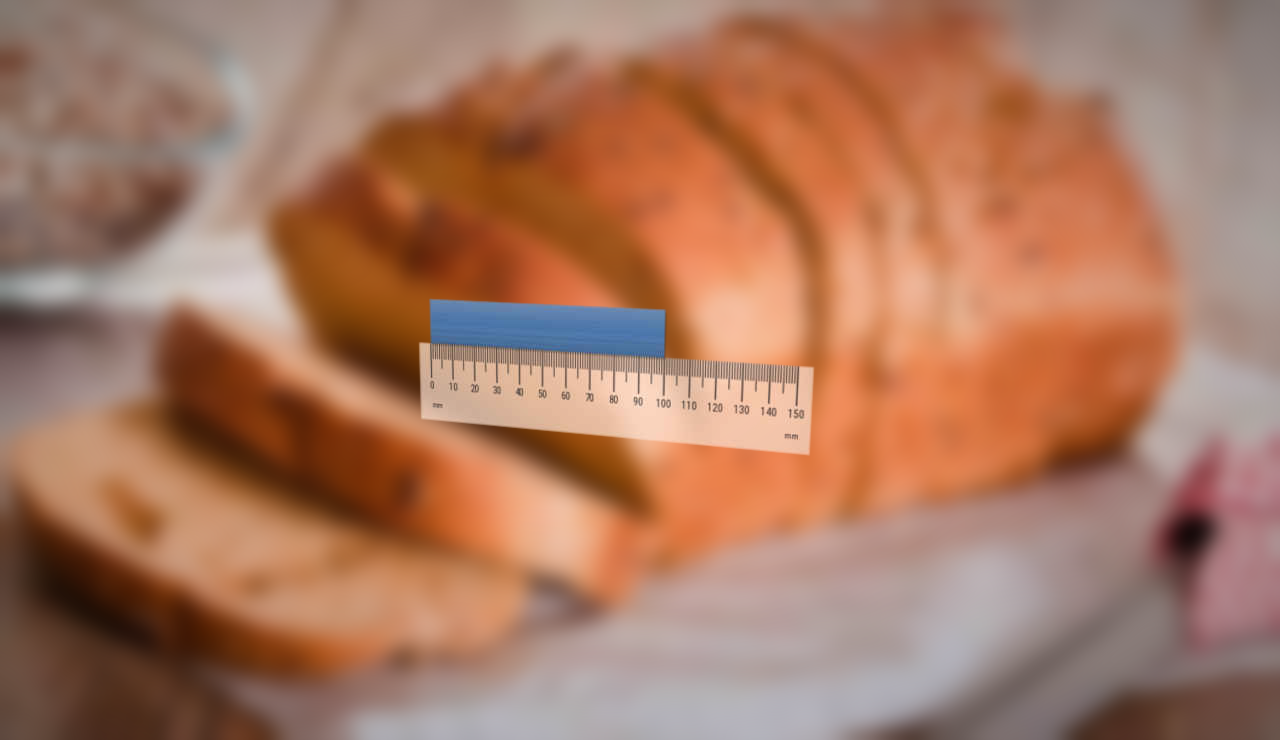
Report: 100; mm
